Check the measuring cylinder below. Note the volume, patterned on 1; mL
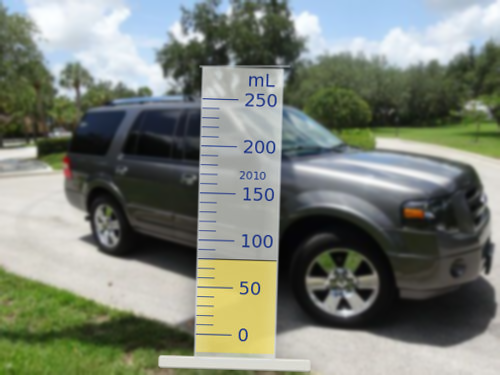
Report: 80; mL
